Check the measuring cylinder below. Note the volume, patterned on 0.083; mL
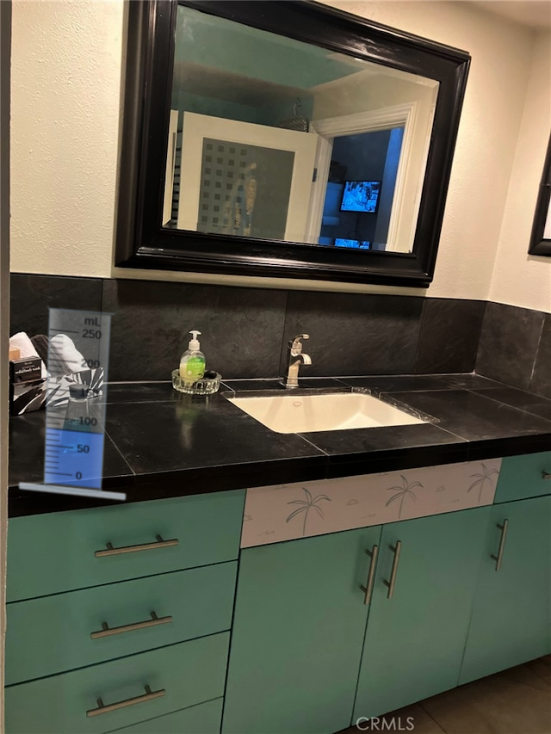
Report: 80; mL
